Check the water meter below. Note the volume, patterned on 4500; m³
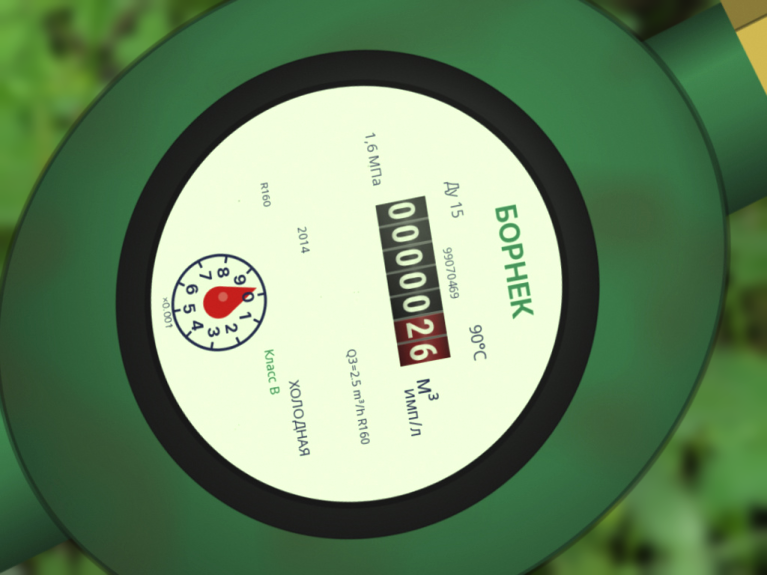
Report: 0.259; m³
